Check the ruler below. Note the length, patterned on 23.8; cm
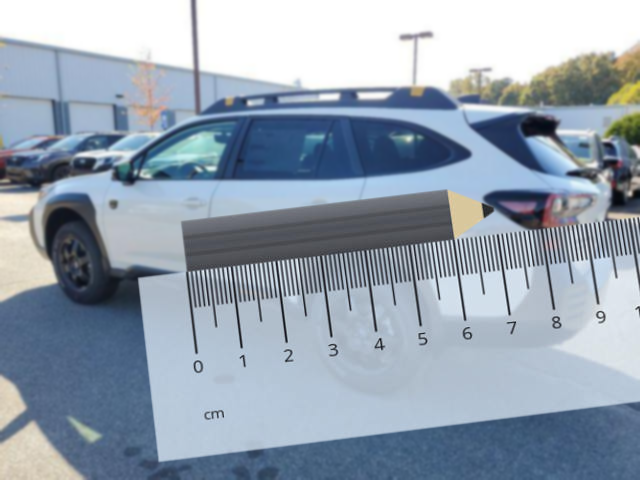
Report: 7; cm
